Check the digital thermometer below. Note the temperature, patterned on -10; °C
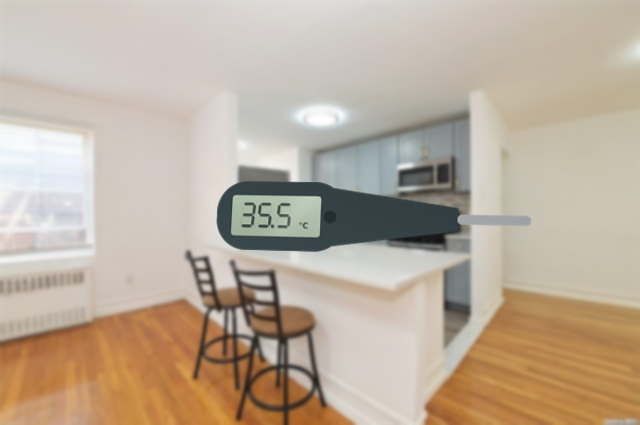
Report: 35.5; °C
